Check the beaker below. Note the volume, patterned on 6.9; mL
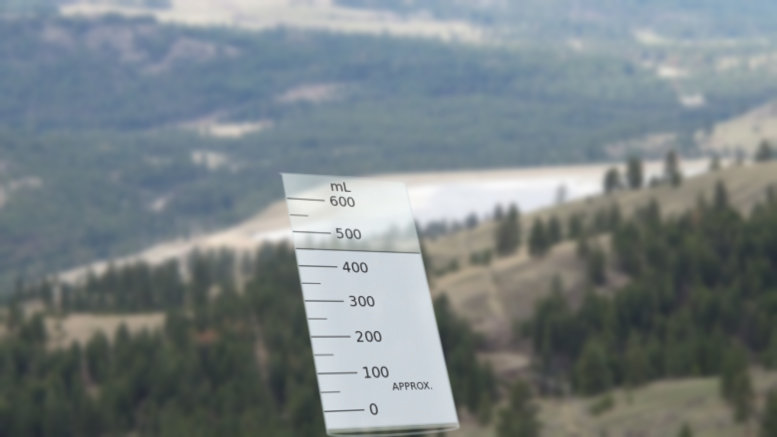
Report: 450; mL
